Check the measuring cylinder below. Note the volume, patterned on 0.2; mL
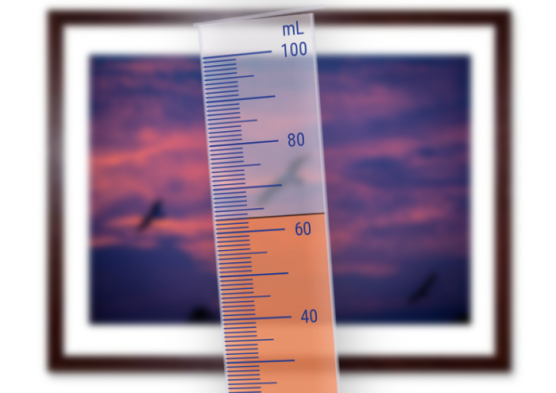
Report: 63; mL
